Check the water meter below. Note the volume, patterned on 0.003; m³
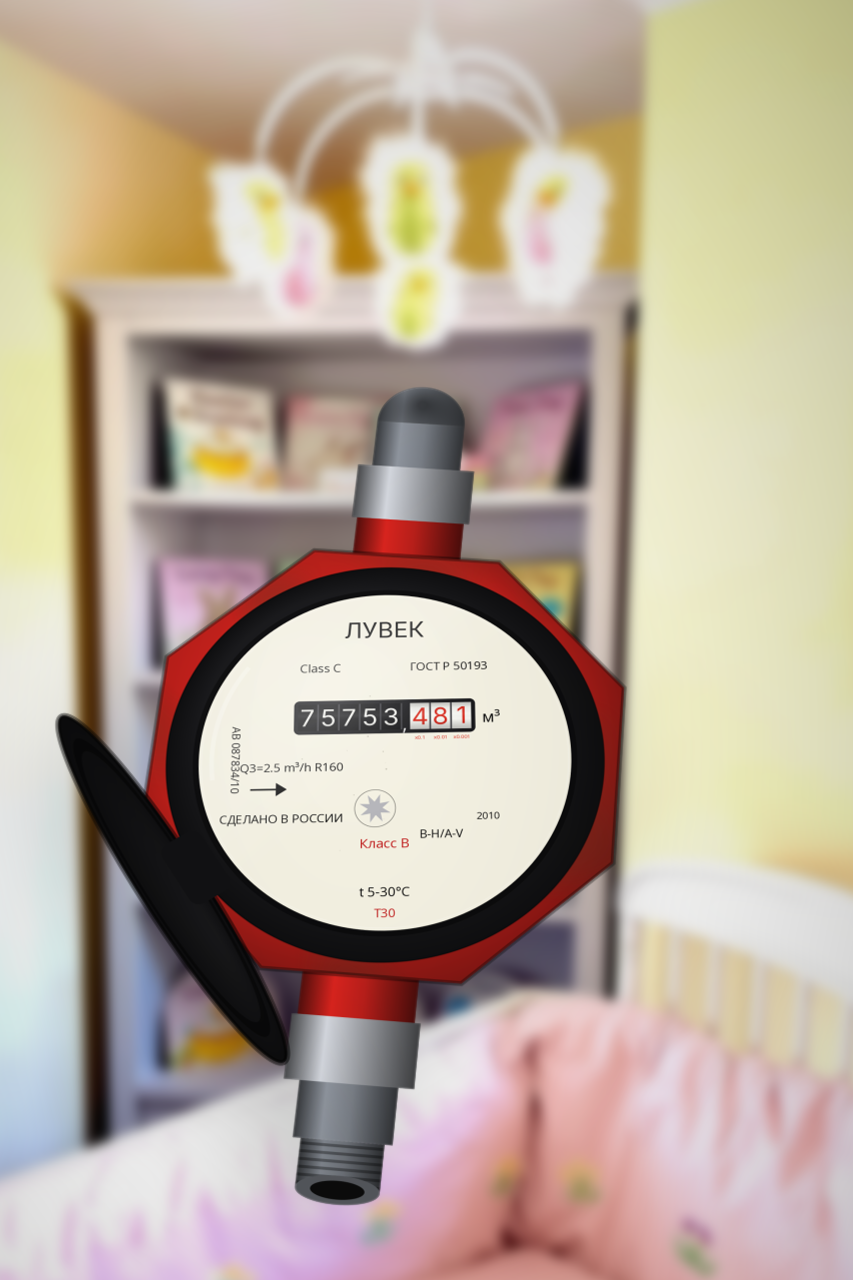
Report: 75753.481; m³
